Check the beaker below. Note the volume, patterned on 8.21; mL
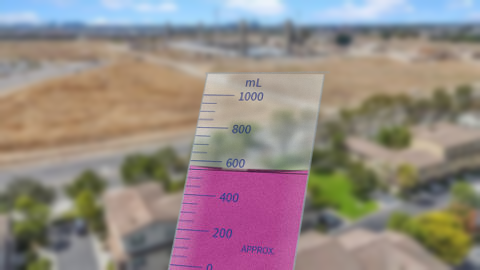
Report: 550; mL
